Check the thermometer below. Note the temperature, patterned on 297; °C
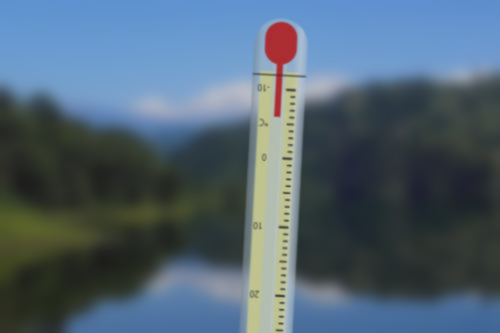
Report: -6; °C
